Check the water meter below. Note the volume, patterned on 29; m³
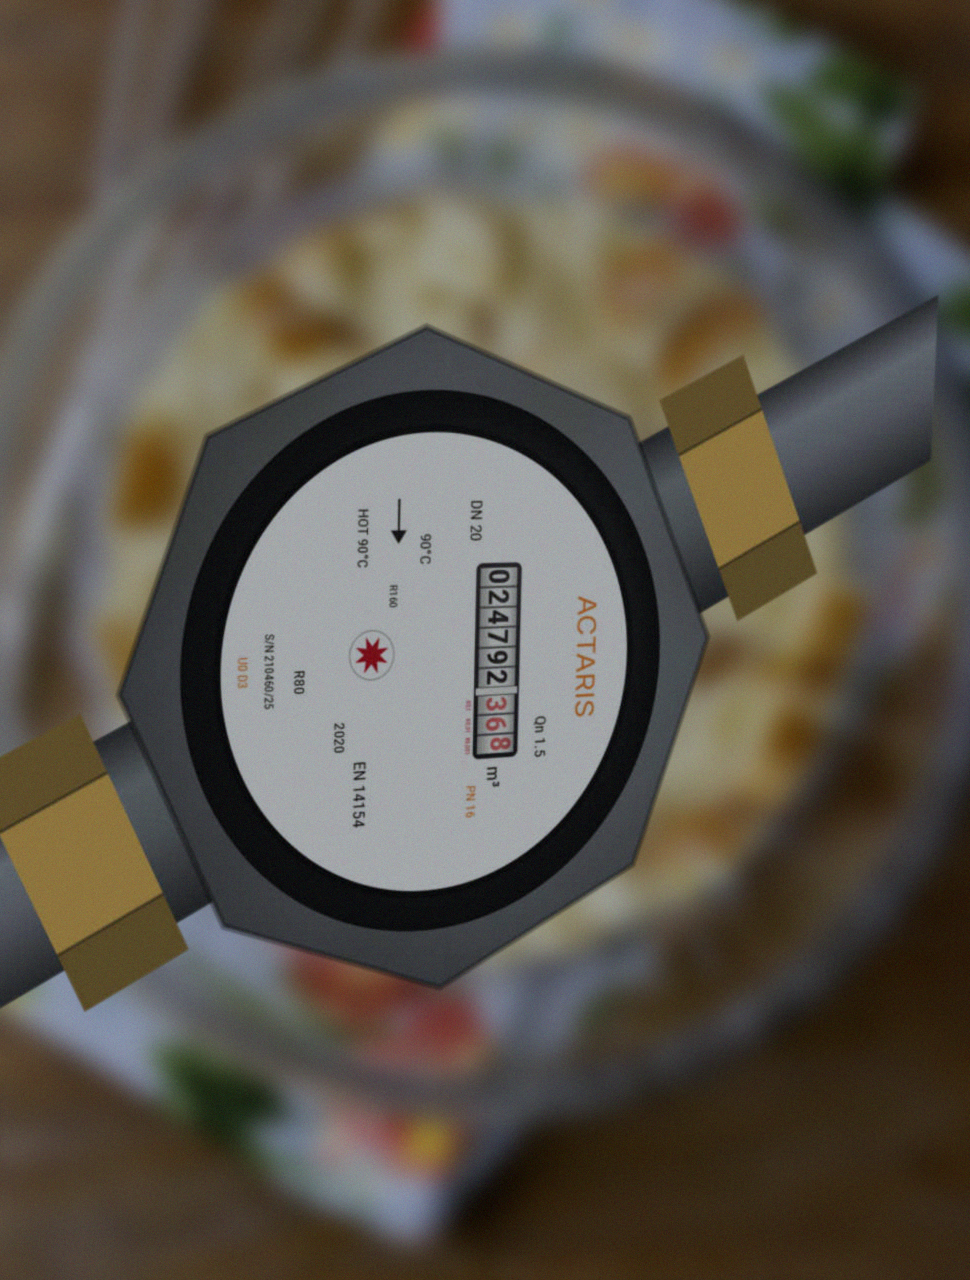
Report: 24792.368; m³
